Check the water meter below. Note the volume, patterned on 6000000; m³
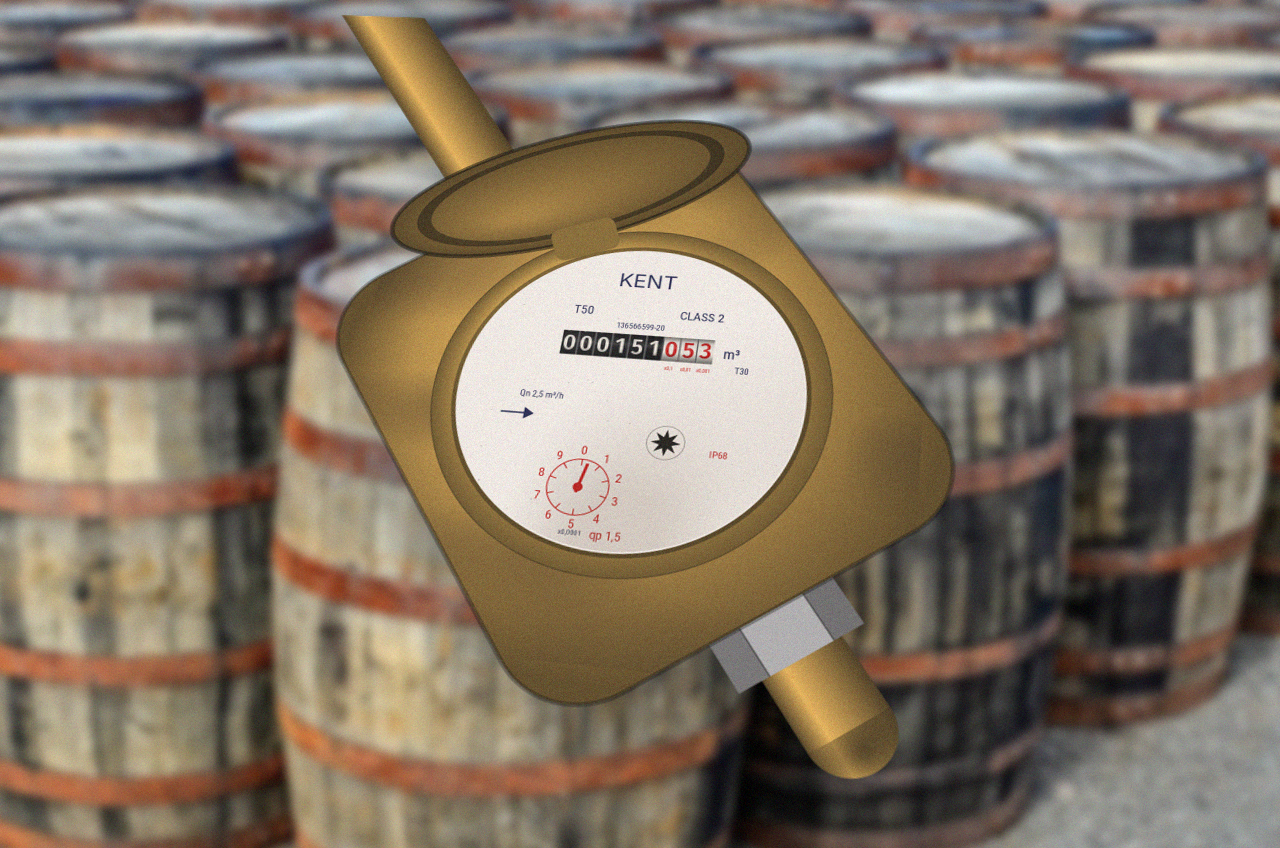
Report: 151.0530; m³
